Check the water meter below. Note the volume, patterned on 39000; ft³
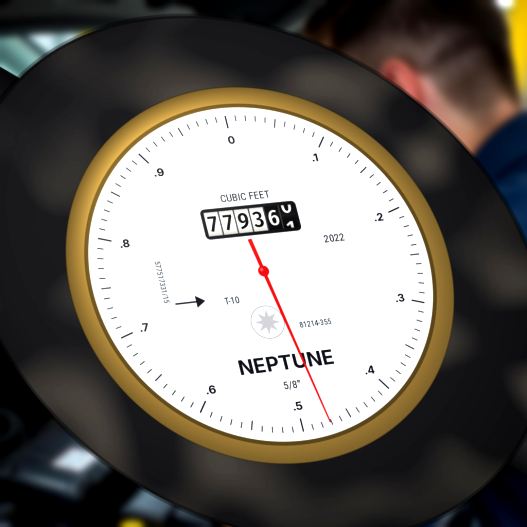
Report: 779360.47; ft³
